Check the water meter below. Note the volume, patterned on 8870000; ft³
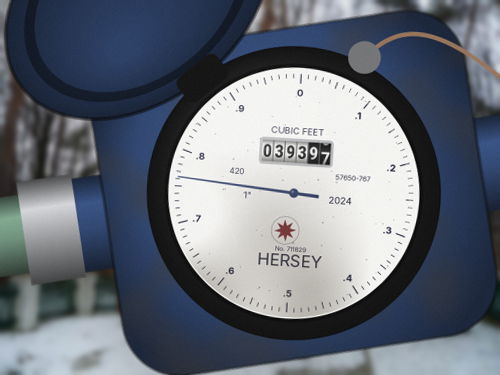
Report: 39396.76; ft³
